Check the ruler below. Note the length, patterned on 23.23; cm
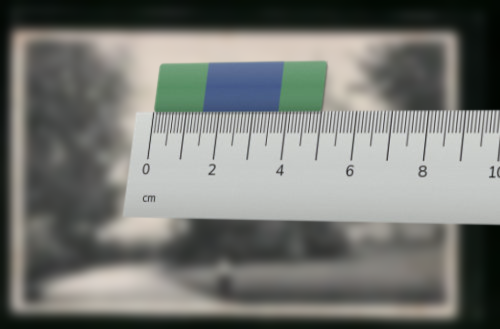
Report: 5; cm
